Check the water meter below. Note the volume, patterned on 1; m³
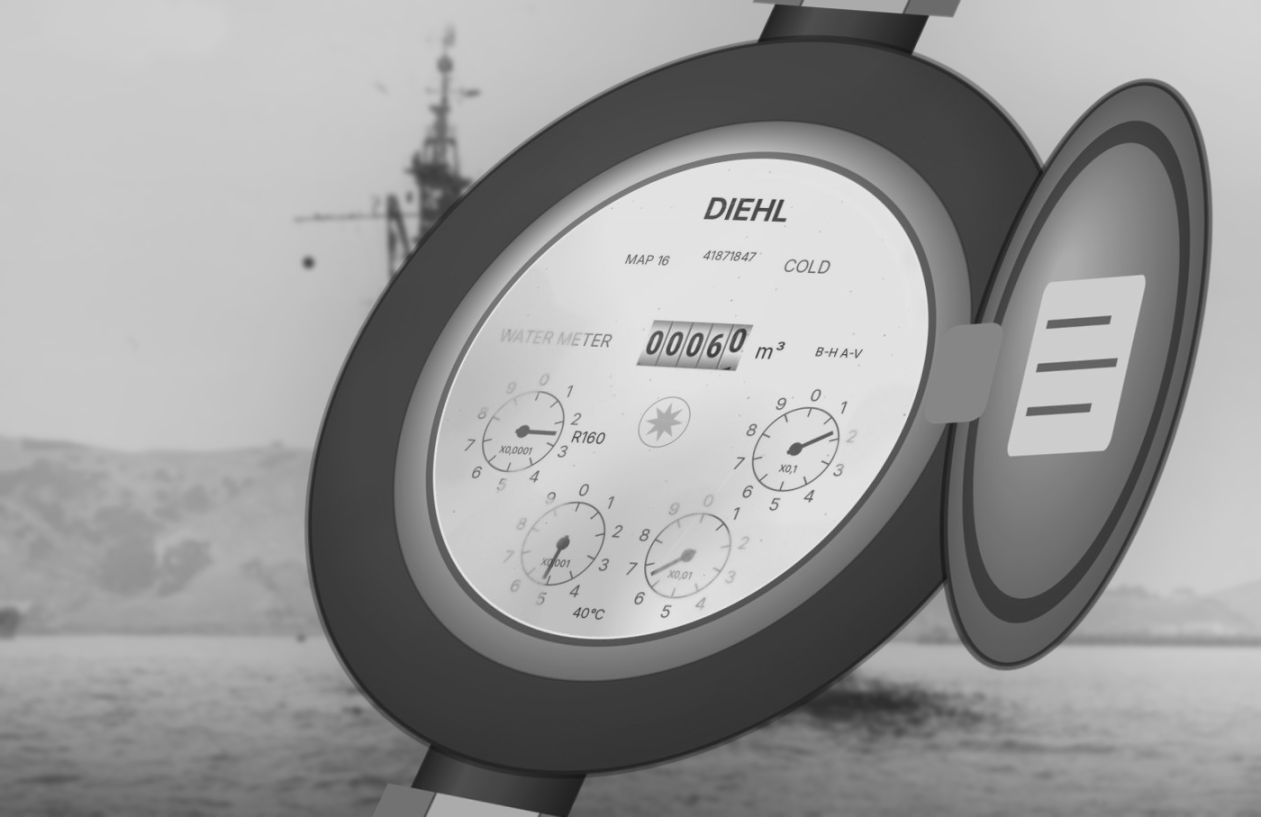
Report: 60.1652; m³
